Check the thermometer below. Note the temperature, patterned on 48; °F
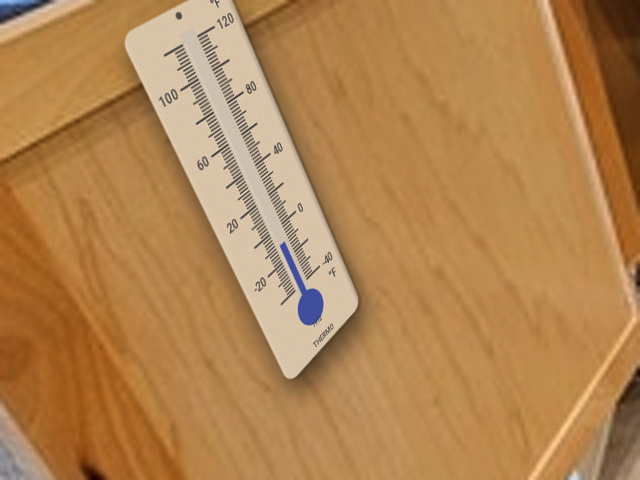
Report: -10; °F
